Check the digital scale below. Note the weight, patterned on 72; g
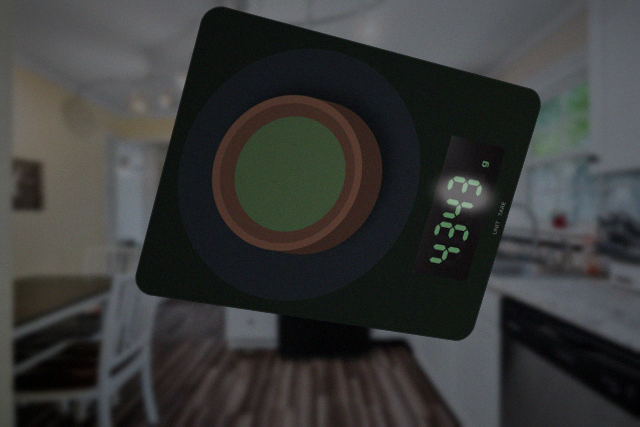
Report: 4343; g
